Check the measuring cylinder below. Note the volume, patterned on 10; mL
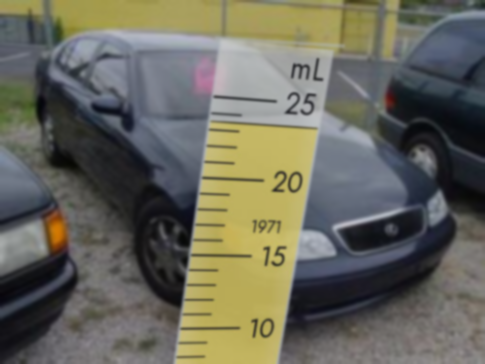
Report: 23.5; mL
